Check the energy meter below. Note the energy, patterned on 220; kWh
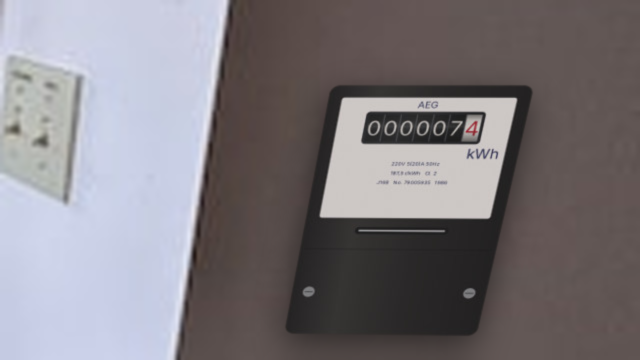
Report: 7.4; kWh
